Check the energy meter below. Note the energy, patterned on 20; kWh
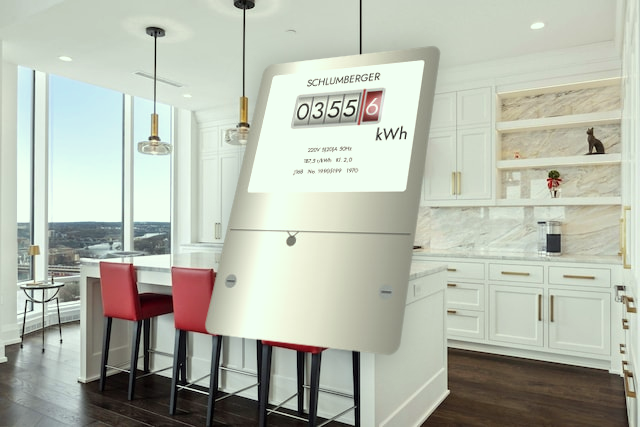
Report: 355.6; kWh
